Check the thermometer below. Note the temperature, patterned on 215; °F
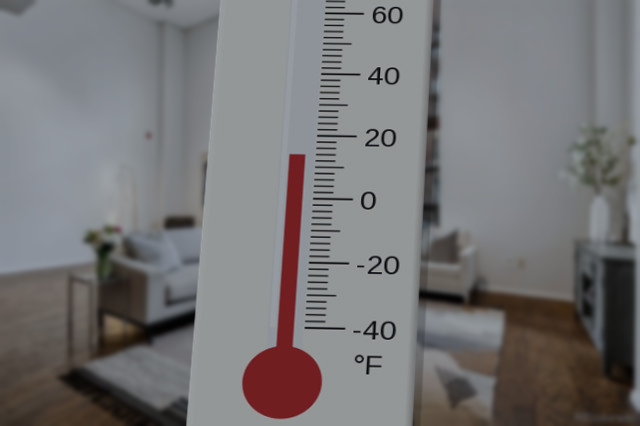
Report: 14; °F
